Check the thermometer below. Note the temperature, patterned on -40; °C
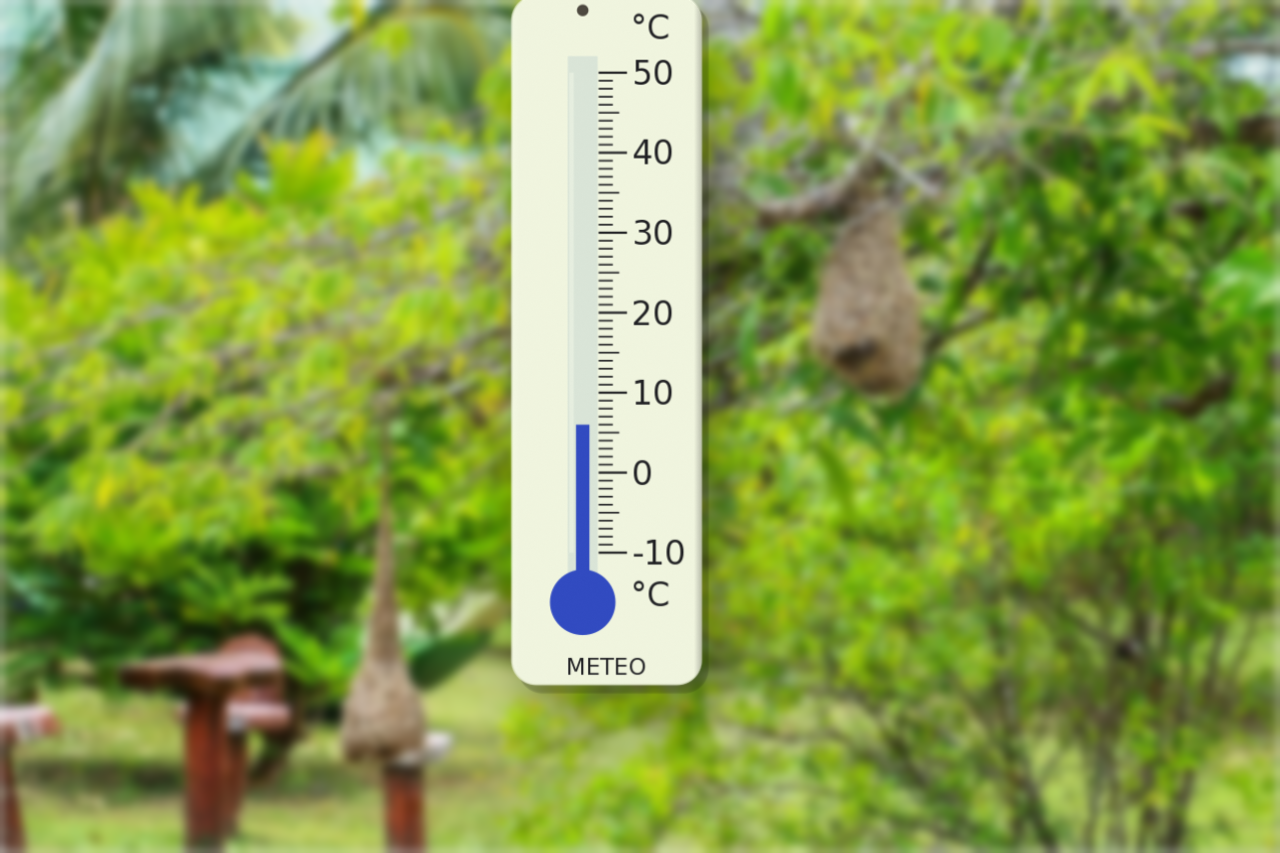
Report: 6; °C
